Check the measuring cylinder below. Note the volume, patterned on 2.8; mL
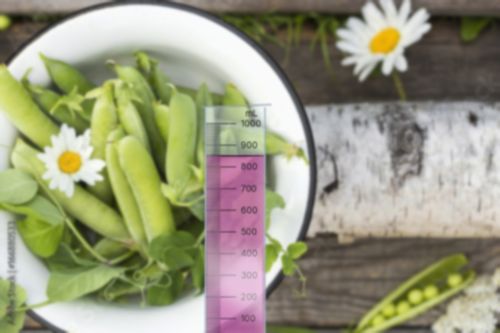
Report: 850; mL
